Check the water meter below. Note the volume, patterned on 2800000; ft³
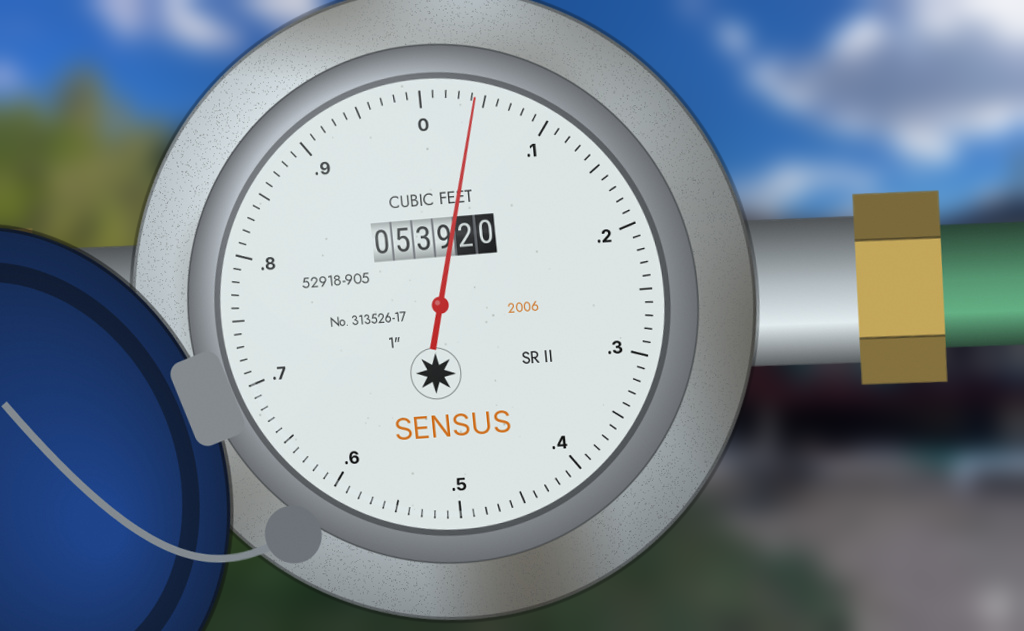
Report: 53920.04; ft³
